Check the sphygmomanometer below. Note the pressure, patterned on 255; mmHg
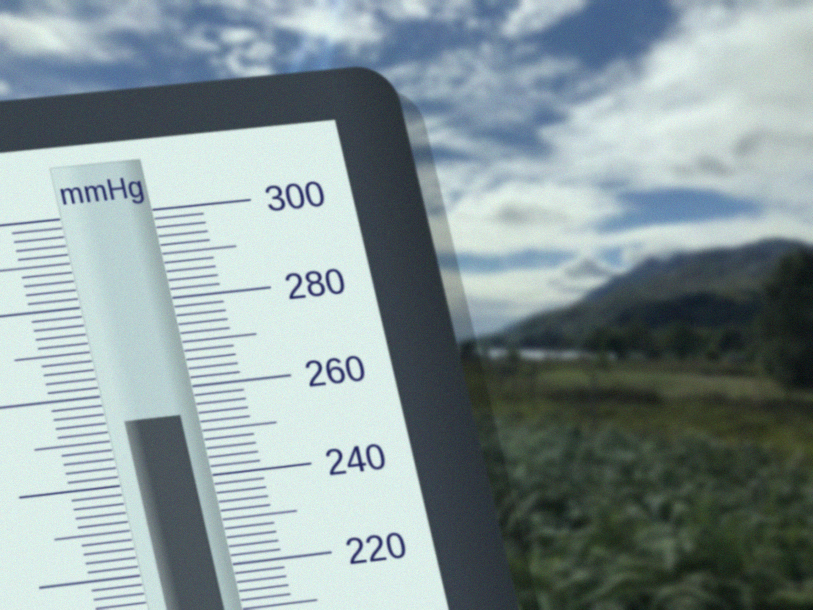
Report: 254; mmHg
